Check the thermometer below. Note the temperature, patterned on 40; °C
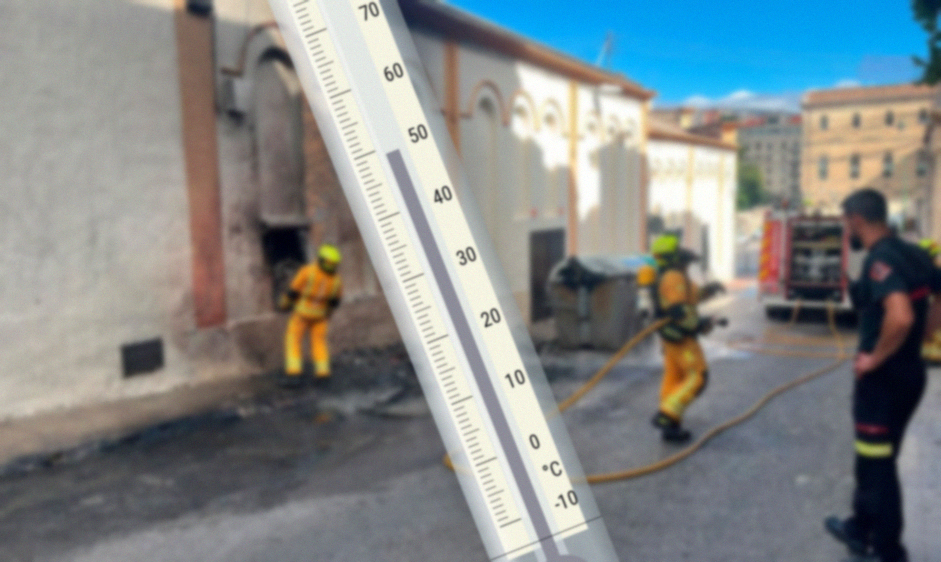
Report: 49; °C
